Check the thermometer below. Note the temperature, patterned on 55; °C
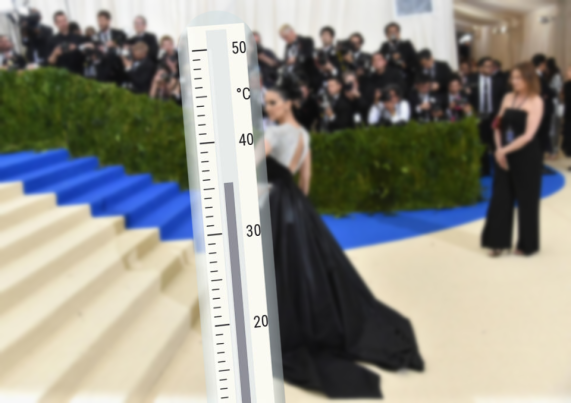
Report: 35.5; °C
